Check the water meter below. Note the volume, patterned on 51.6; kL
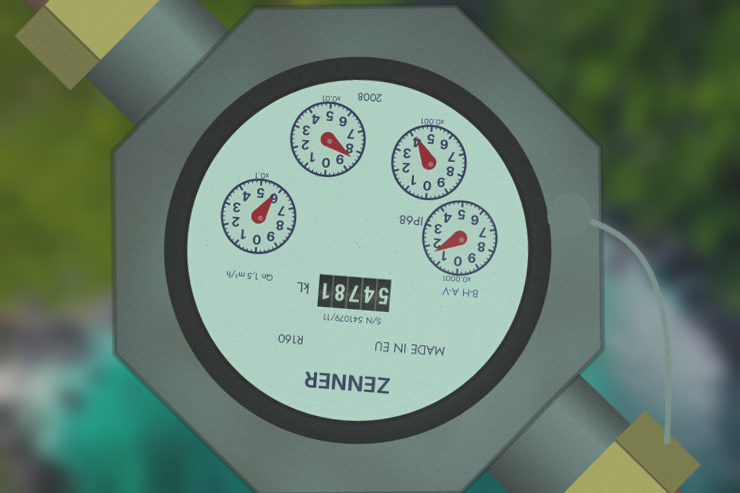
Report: 54781.5841; kL
